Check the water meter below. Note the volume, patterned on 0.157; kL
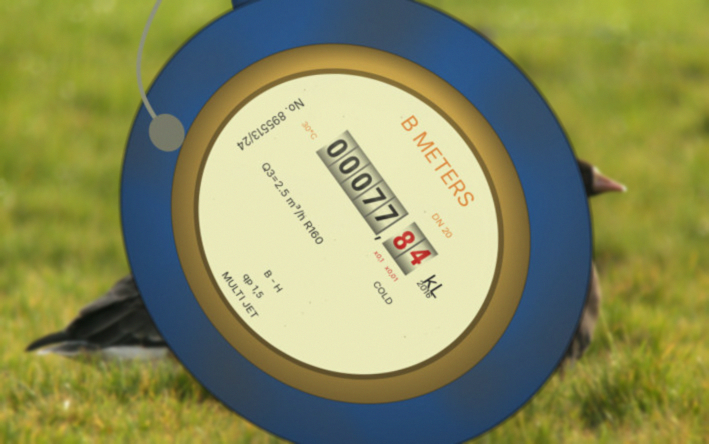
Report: 77.84; kL
